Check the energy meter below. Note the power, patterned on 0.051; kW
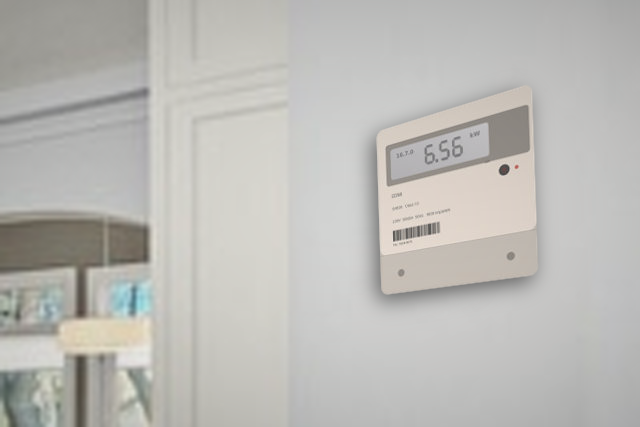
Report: 6.56; kW
